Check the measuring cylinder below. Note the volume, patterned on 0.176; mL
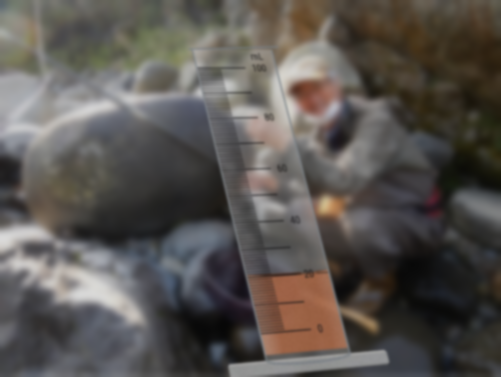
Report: 20; mL
